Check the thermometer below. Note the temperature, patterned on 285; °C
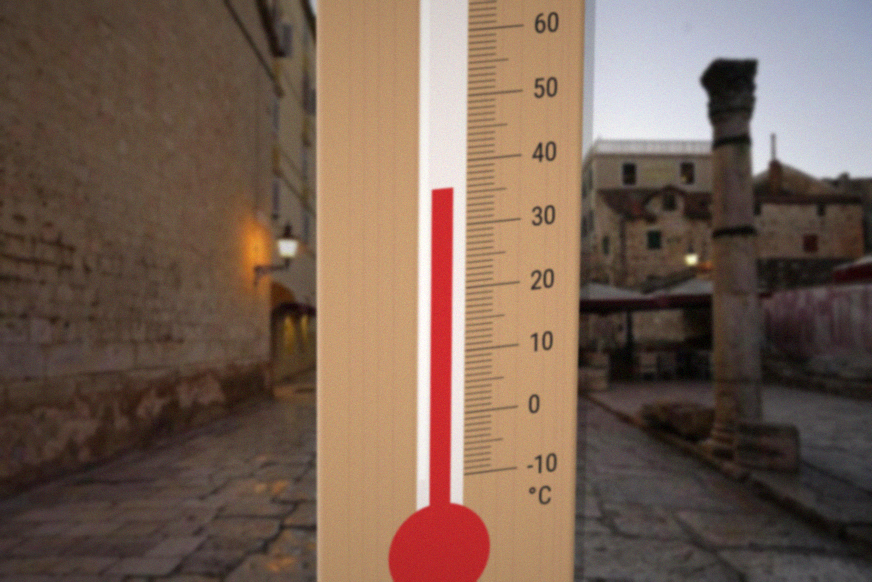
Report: 36; °C
